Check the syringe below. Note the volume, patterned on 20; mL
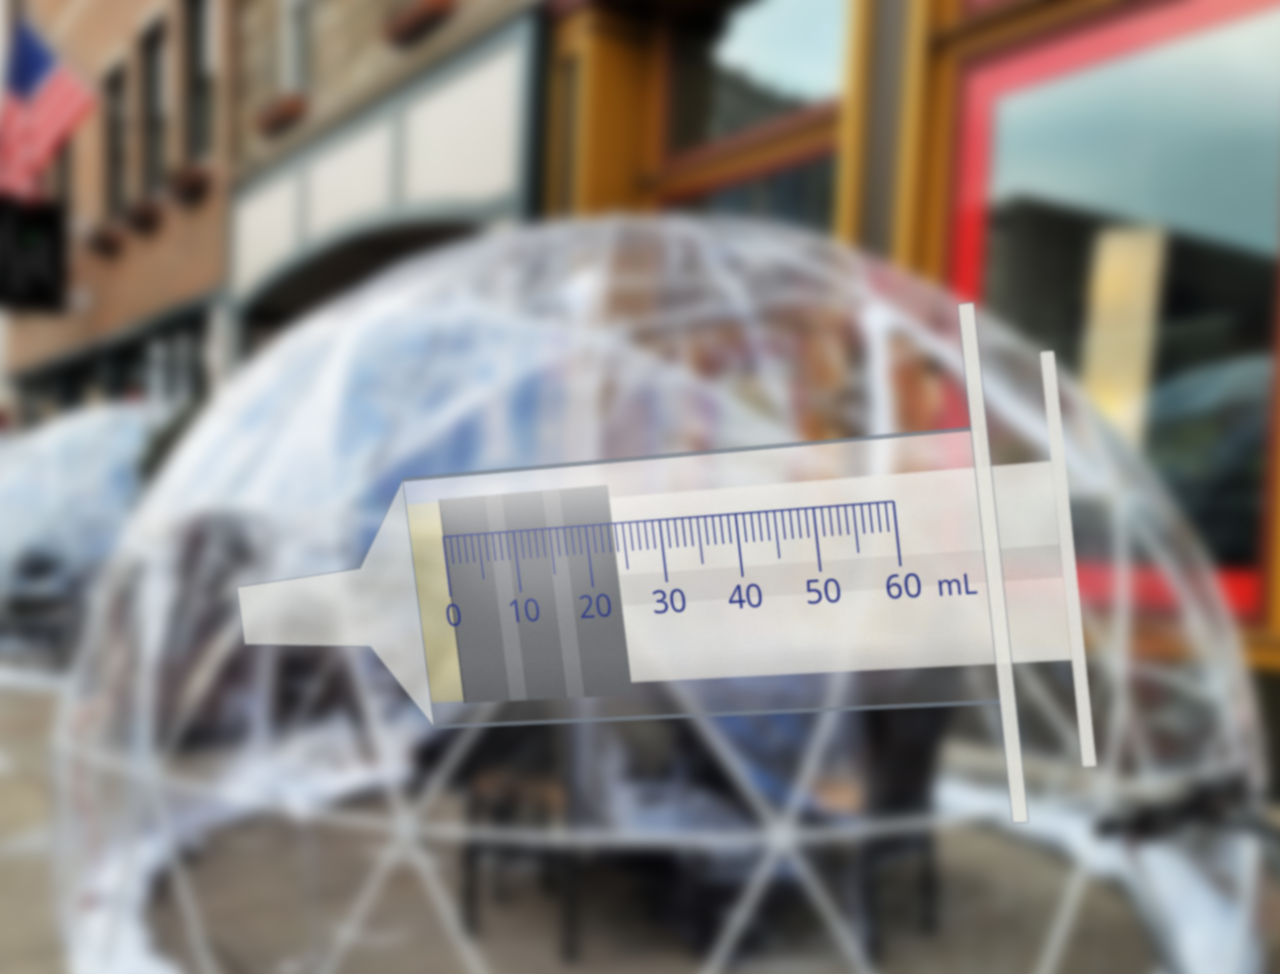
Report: 0; mL
